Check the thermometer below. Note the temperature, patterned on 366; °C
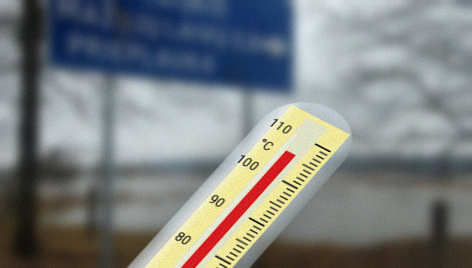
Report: 106; °C
